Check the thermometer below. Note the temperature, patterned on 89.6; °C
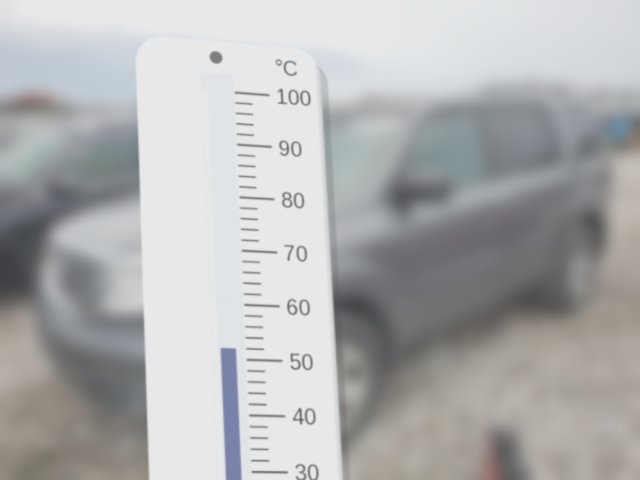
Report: 52; °C
